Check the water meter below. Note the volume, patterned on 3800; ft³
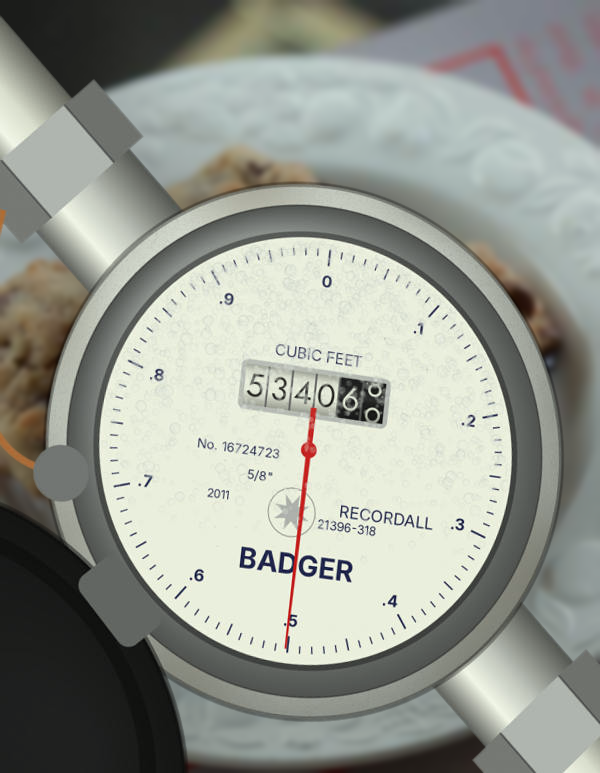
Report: 534068.50; ft³
